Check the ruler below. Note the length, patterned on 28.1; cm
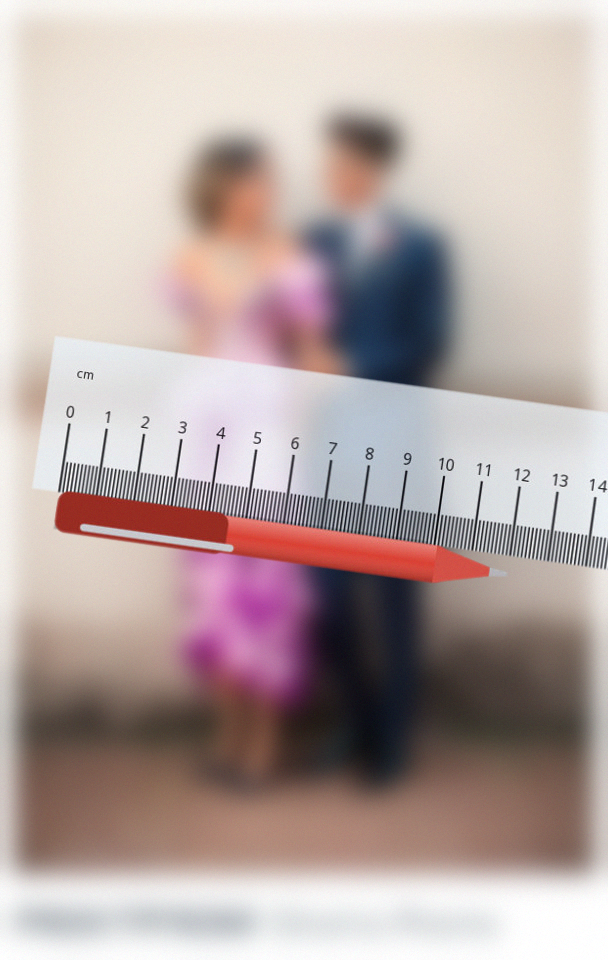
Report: 12; cm
